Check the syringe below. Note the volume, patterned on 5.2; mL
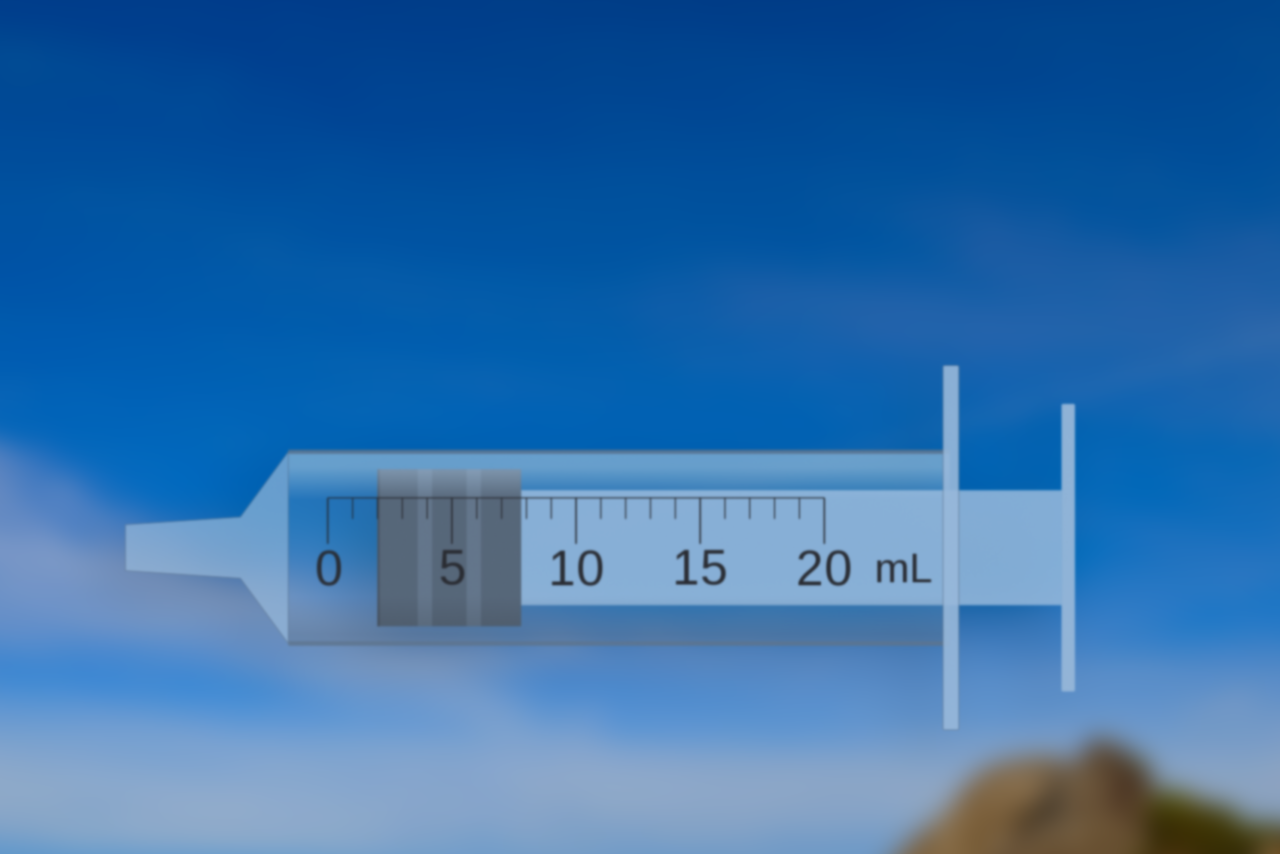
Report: 2; mL
